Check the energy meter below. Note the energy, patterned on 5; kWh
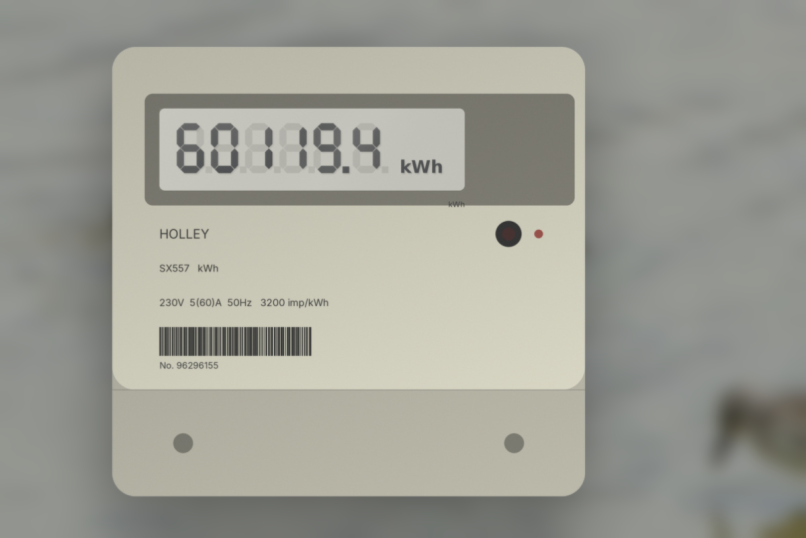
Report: 60119.4; kWh
